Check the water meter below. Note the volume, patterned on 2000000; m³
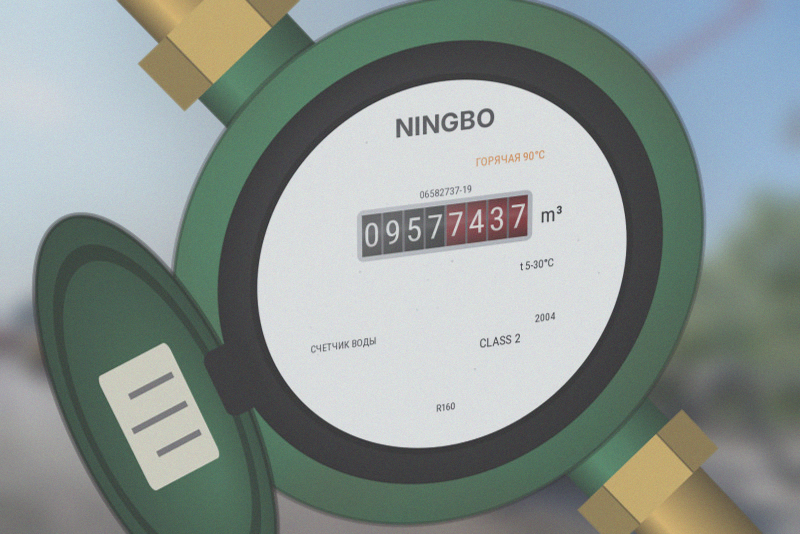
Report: 957.7437; m³
